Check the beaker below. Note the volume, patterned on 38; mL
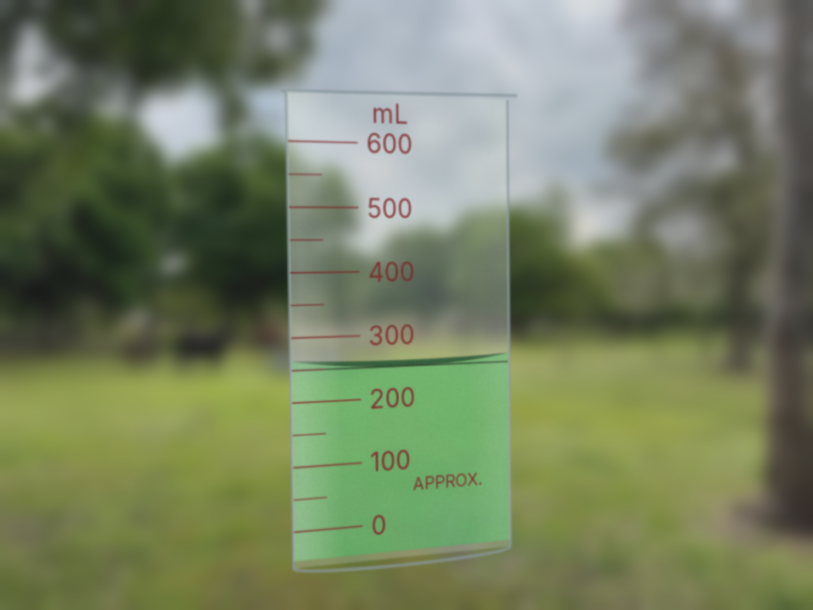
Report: 250; mL
